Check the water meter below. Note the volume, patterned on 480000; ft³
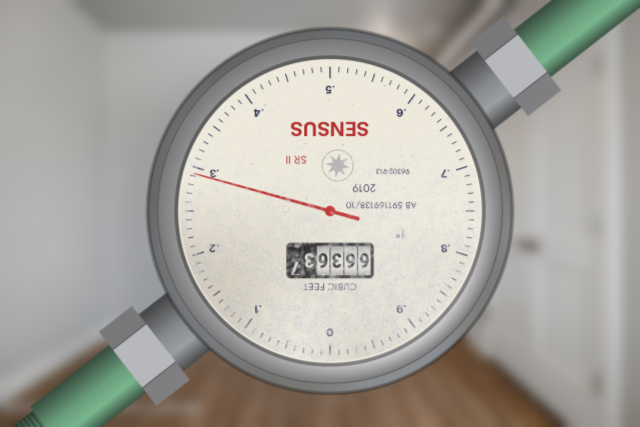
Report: 663637.29; ft³
